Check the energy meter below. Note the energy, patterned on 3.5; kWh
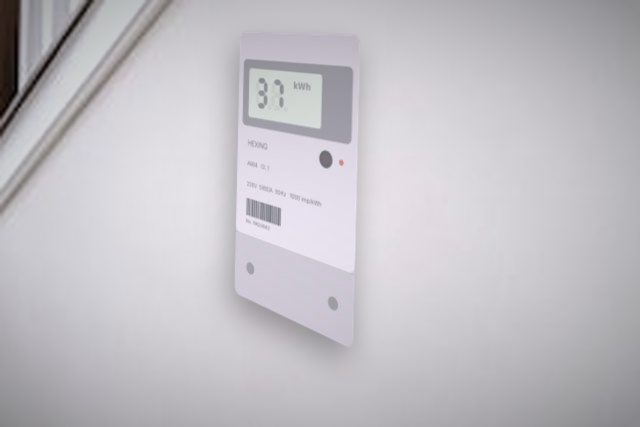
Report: 37; kWh
